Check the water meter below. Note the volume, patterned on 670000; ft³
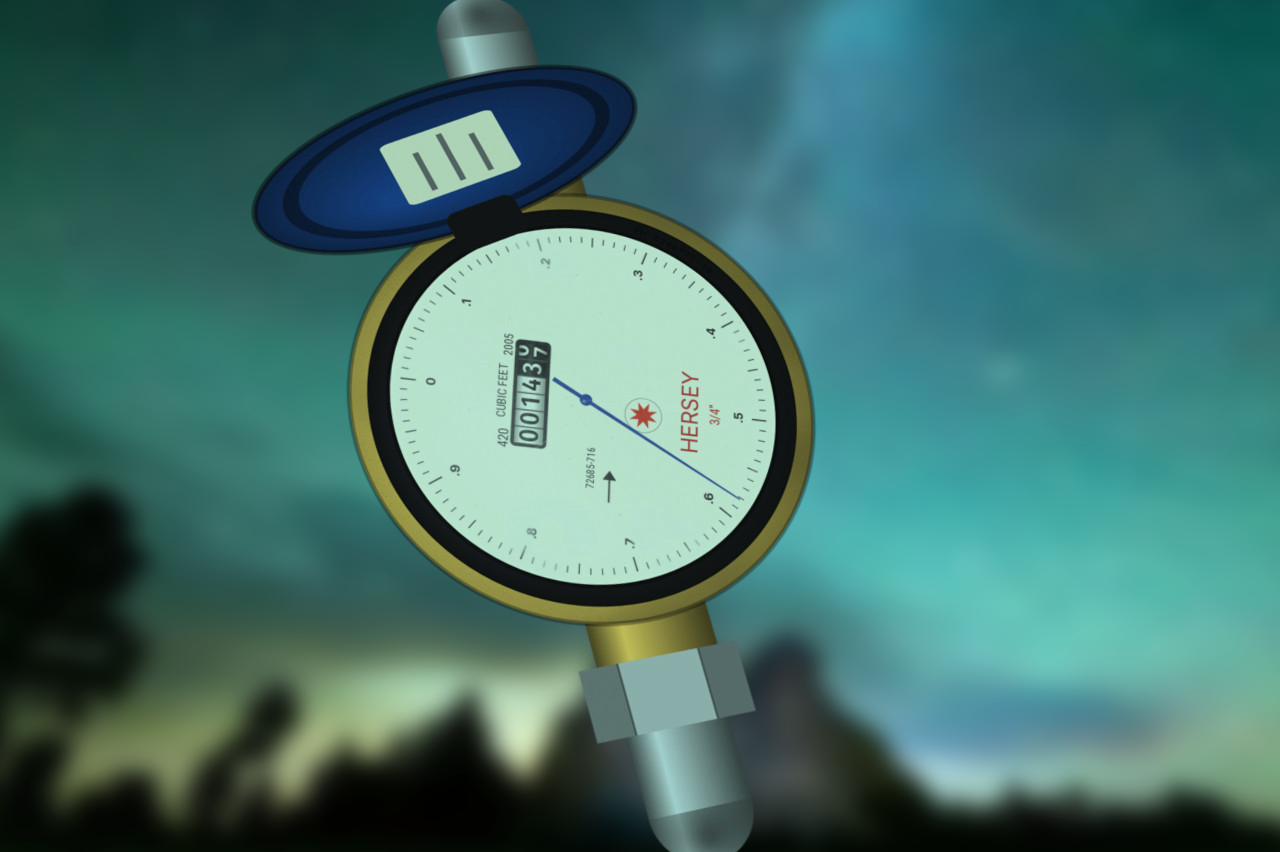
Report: 1436.58; ft³
